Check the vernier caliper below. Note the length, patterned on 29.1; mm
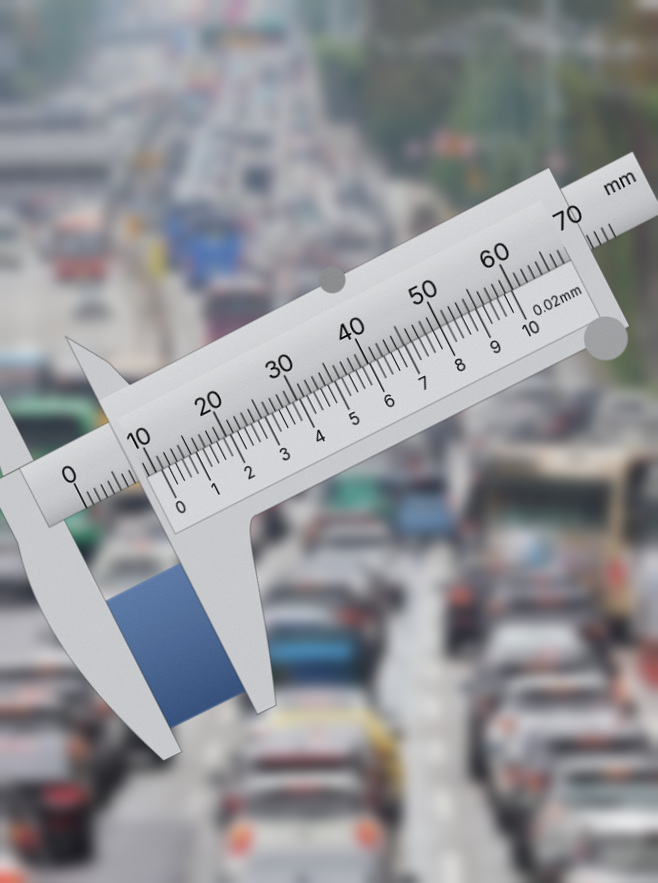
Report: 10.8; mm
